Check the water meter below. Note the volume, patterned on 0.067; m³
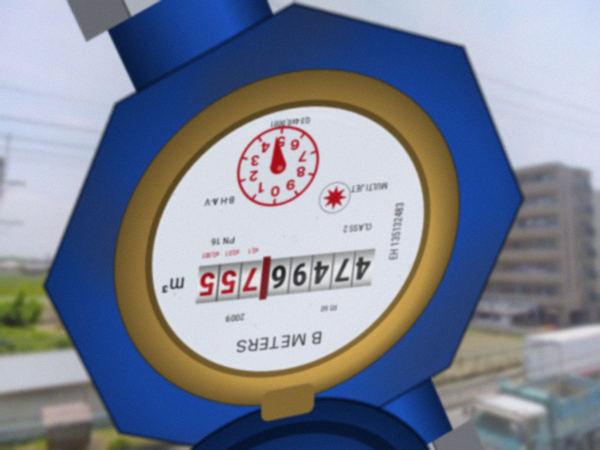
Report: 47496.7554; m³
